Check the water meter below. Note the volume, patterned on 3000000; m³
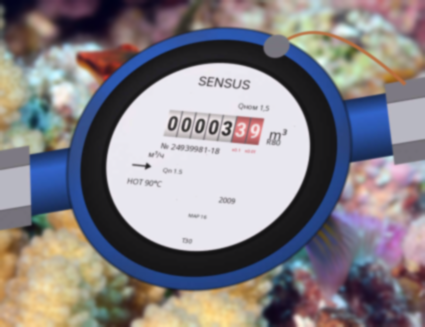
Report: 3.39; m³
